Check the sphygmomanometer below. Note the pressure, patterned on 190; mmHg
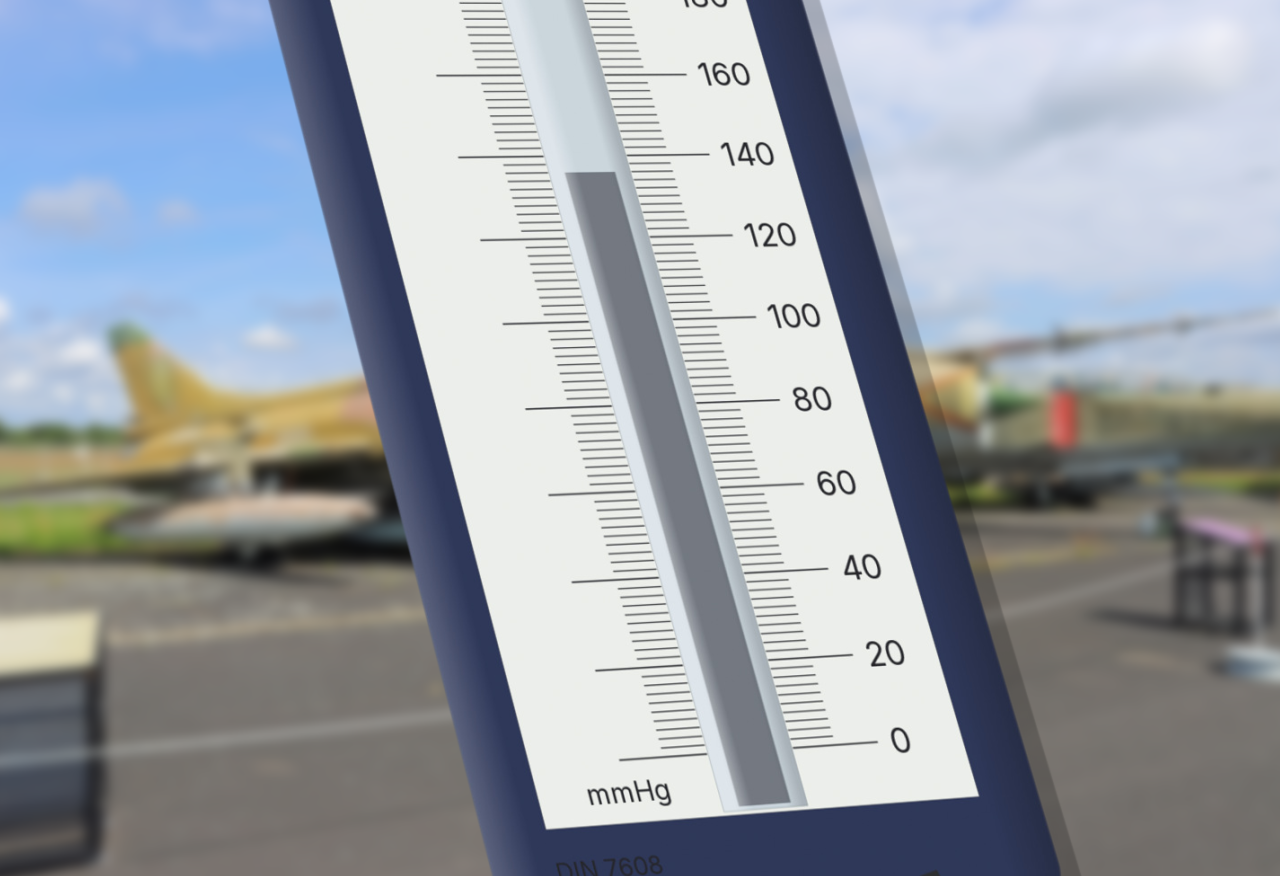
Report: 136; mmHg
